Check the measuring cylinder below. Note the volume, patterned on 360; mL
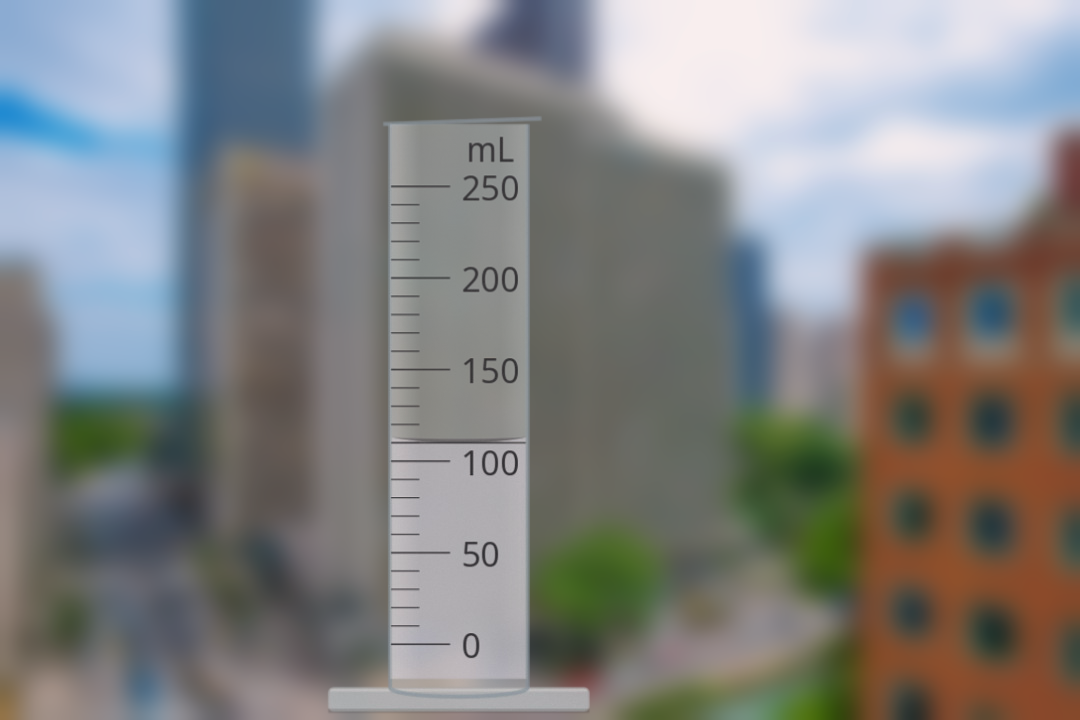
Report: 110; mL
